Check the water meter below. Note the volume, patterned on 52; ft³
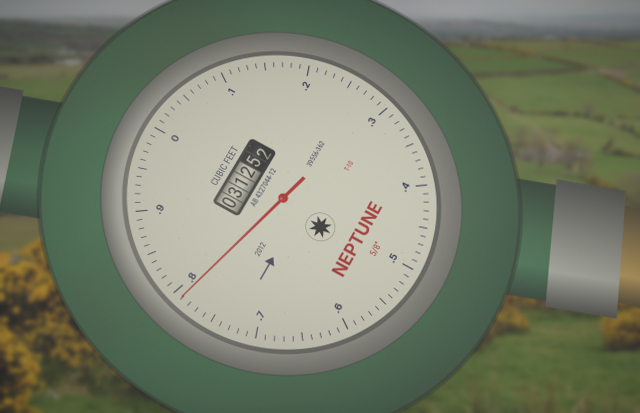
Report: 31251.79; ft³
